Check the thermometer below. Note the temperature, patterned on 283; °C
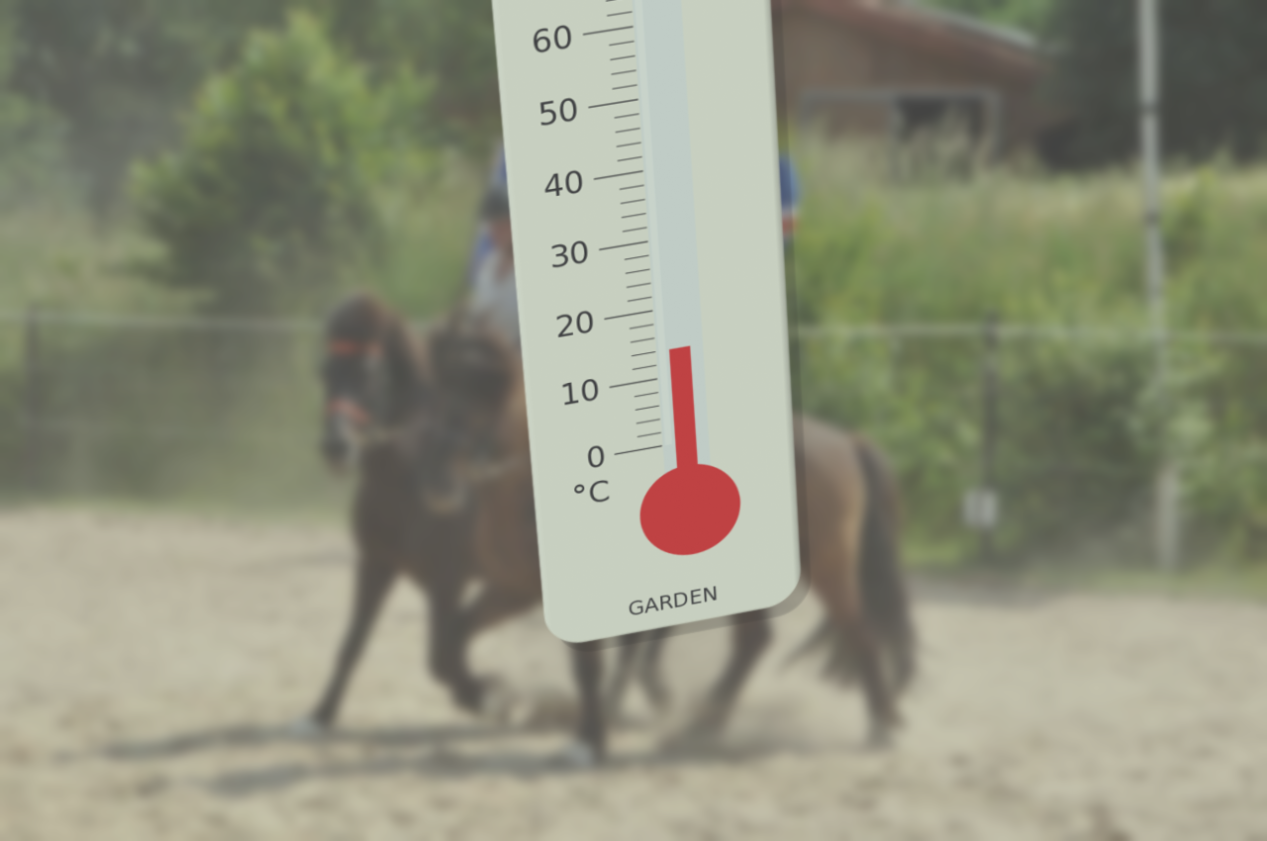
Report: 14; °C
